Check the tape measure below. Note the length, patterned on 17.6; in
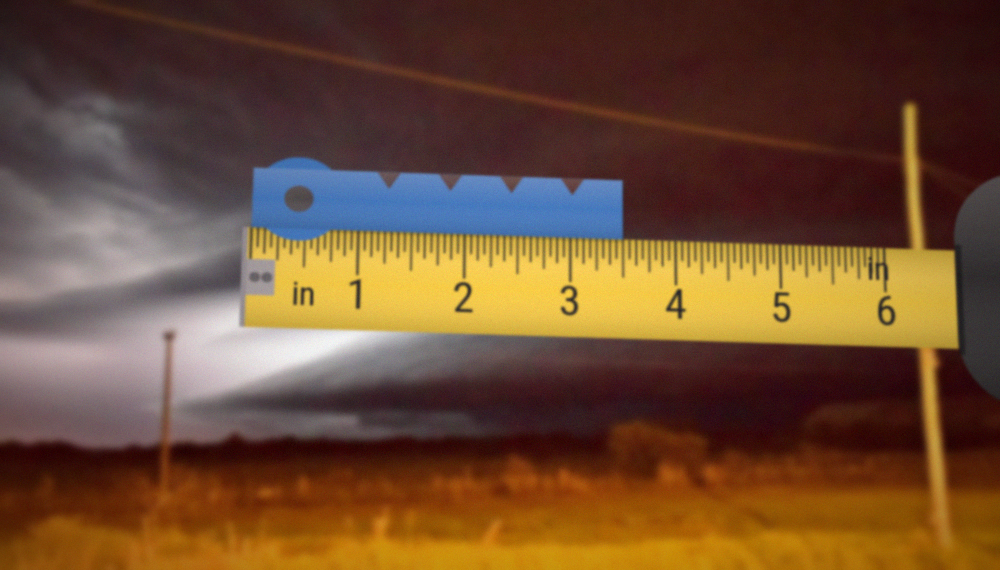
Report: 3.5; in
